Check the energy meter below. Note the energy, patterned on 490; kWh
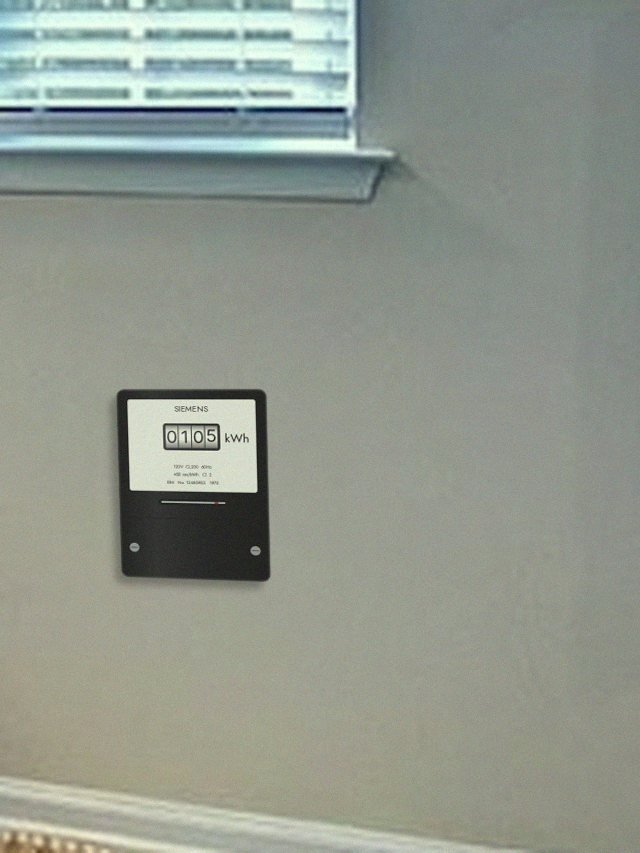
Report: 105; kWh
